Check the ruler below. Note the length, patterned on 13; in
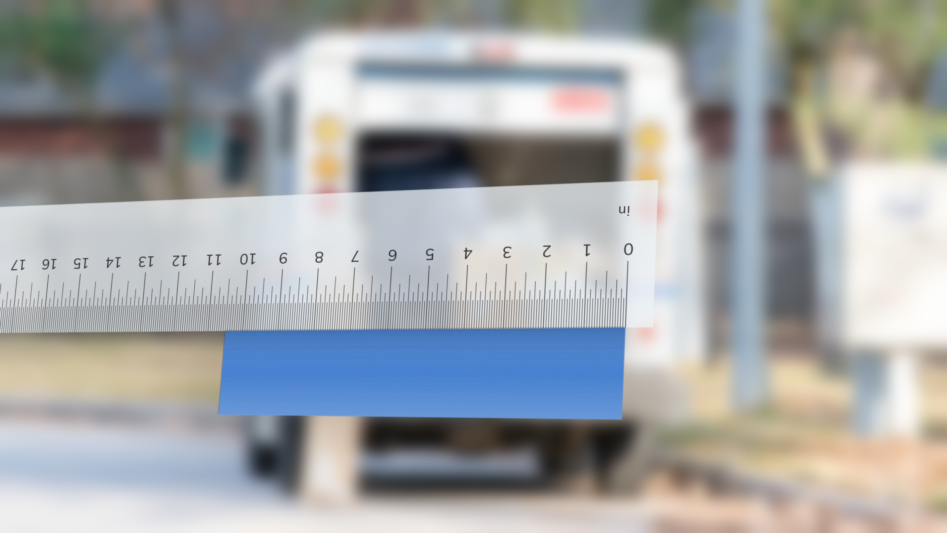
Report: 10.5; in
